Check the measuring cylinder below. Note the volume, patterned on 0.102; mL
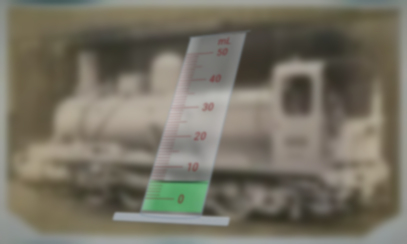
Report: 5; mL
